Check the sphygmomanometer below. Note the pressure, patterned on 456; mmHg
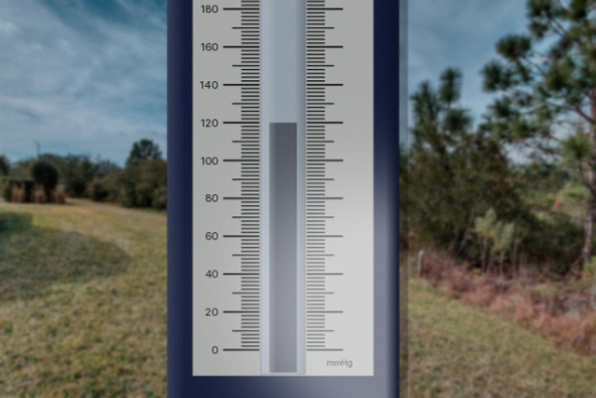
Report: 120; mmHg
